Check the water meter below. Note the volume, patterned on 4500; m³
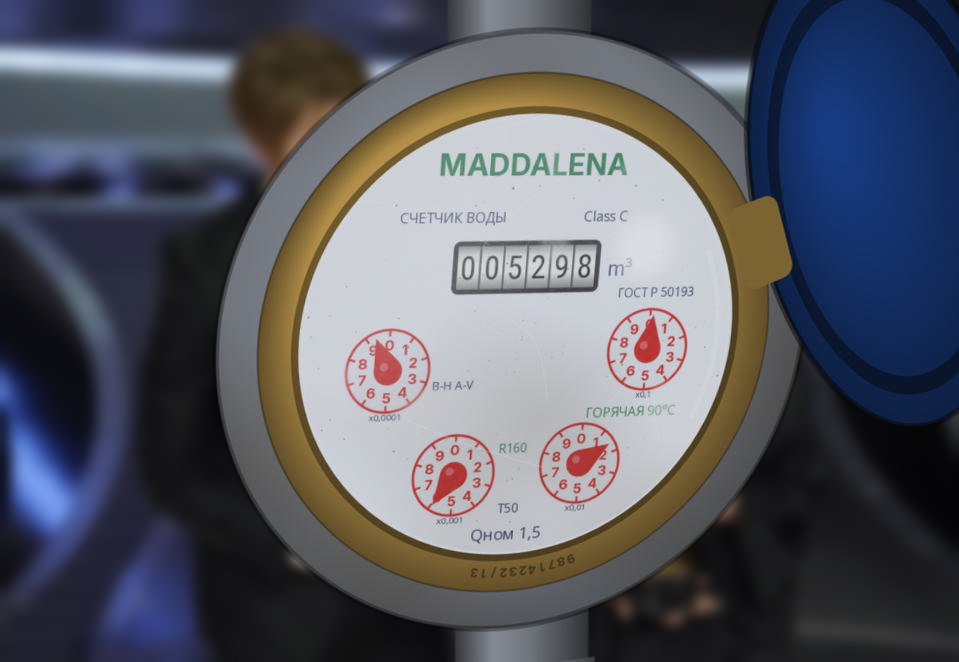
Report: 5298.0159; m³
